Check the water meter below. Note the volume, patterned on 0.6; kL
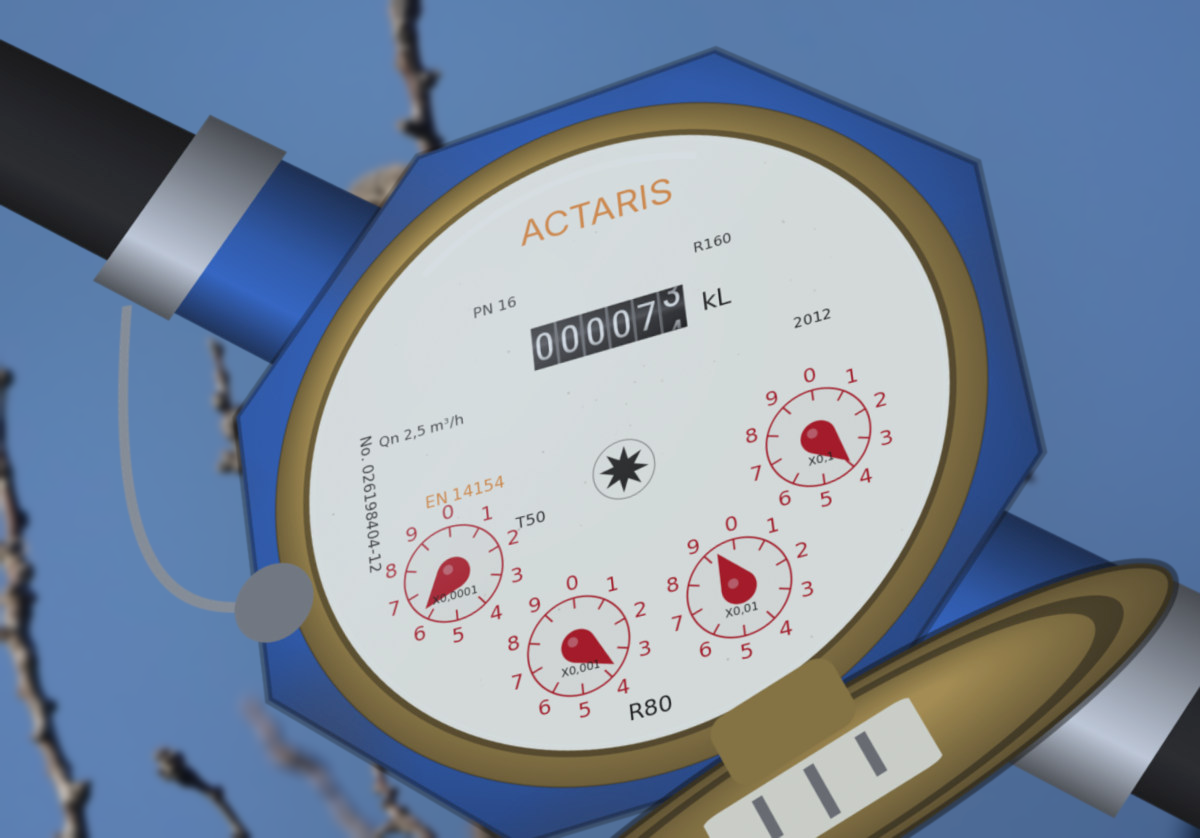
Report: 73.3936; kL
